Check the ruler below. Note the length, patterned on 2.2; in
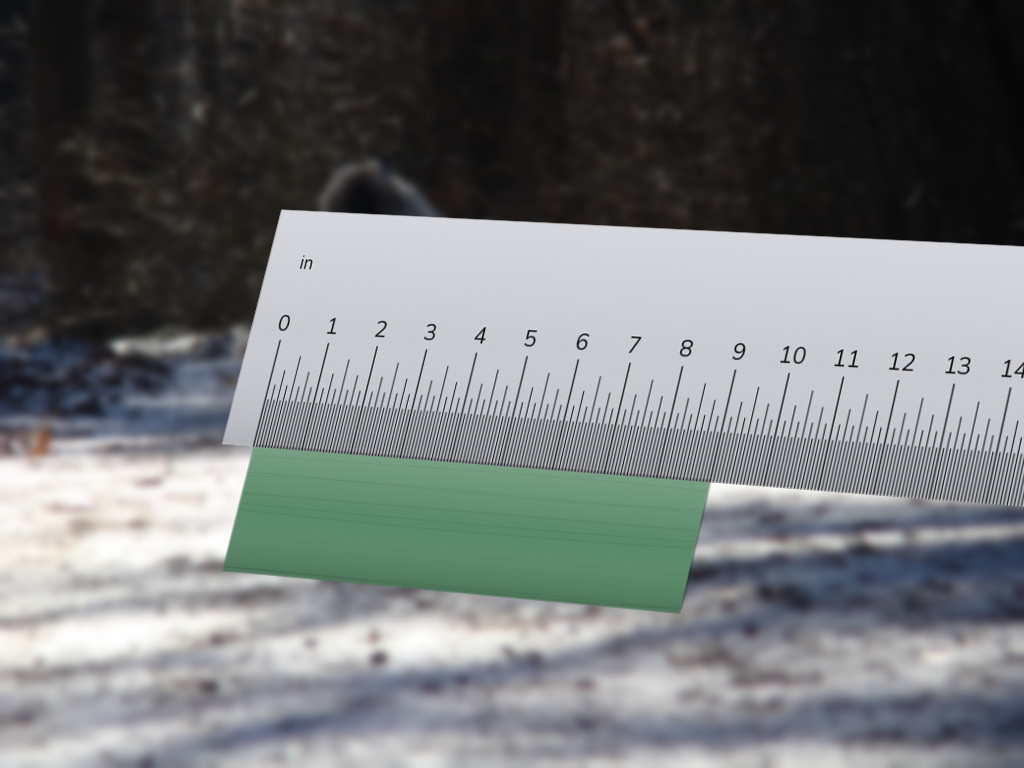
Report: 9; in
